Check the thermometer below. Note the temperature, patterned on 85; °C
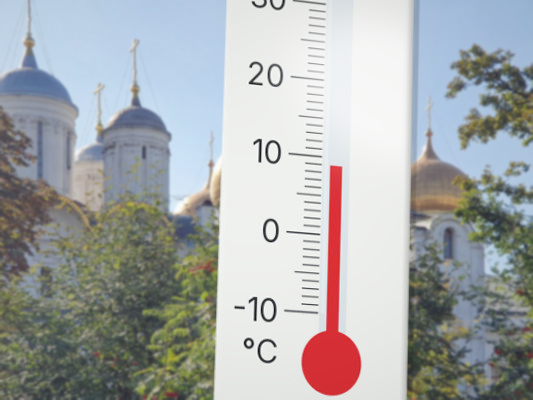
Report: 9; °C
